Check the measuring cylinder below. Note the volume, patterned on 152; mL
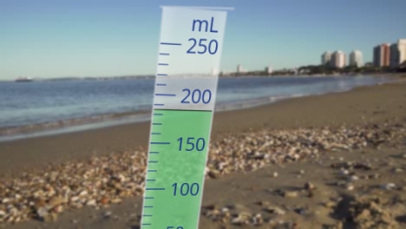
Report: 185; mL
